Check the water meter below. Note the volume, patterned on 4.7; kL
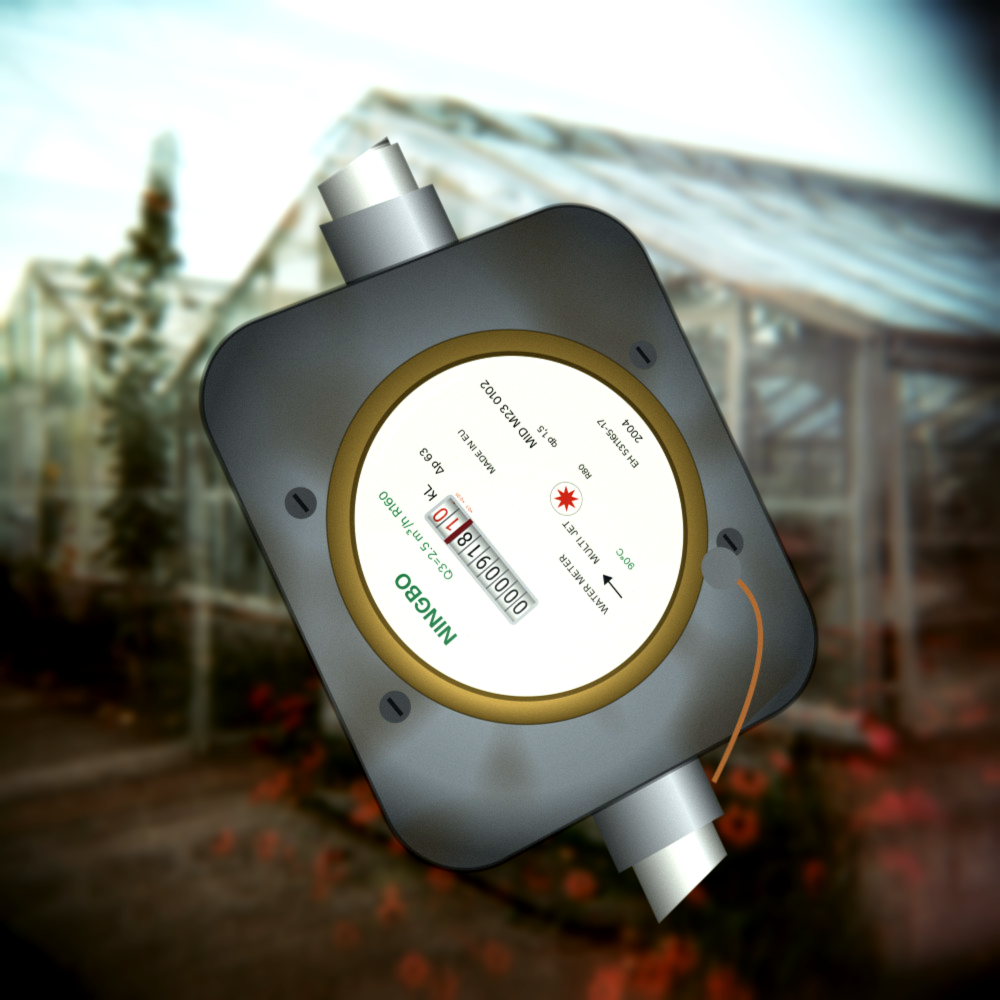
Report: 918.10; kL
